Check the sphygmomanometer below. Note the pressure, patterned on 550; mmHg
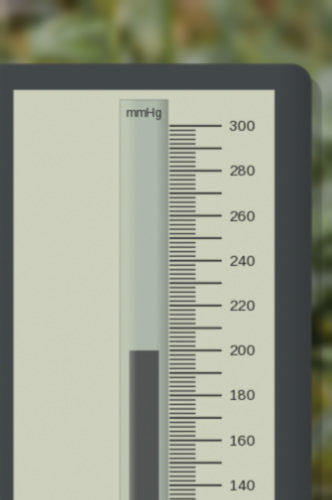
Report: 200; mmHg
